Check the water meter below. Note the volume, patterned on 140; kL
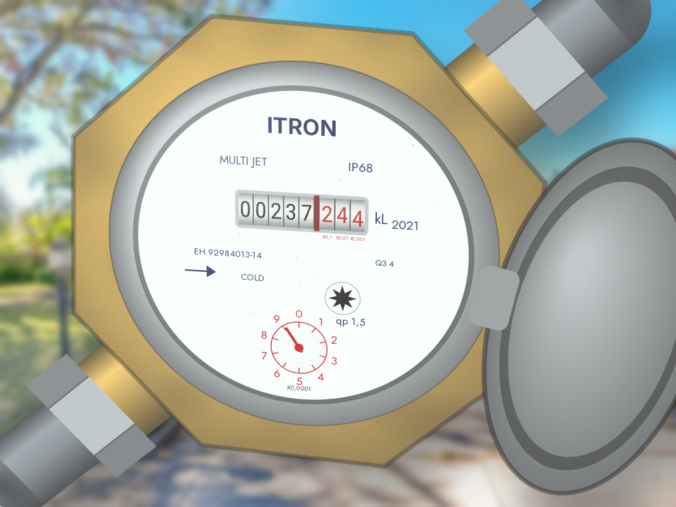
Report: 237.2439; kL
